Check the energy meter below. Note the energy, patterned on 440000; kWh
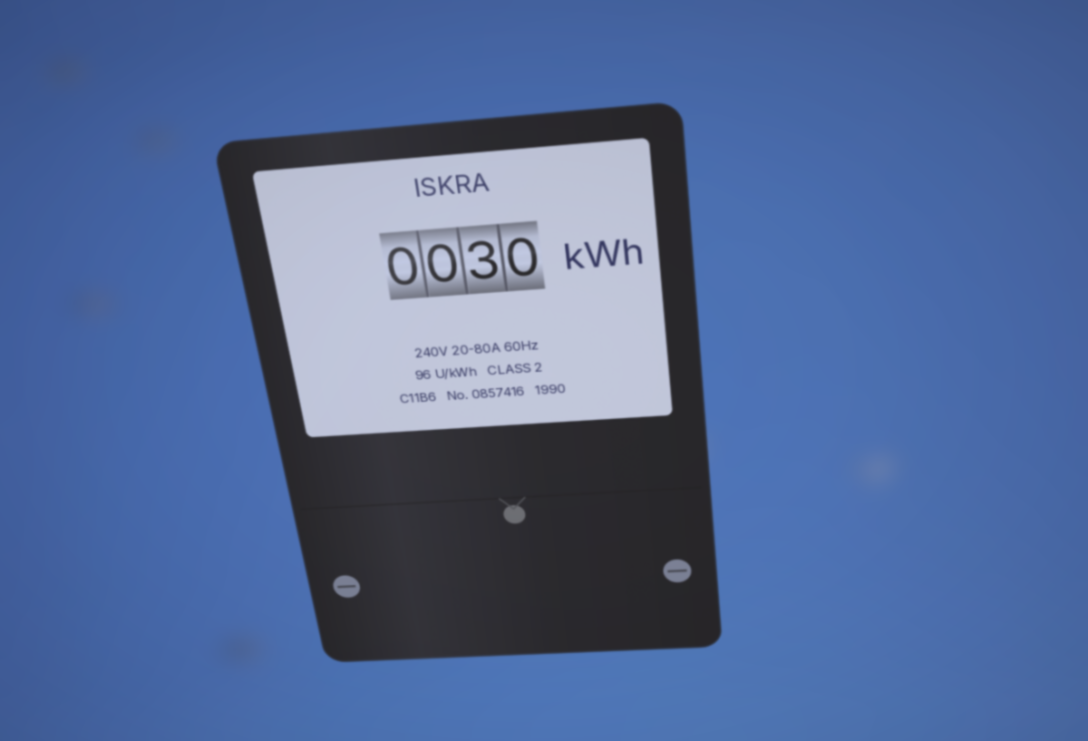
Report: 30; kWh
